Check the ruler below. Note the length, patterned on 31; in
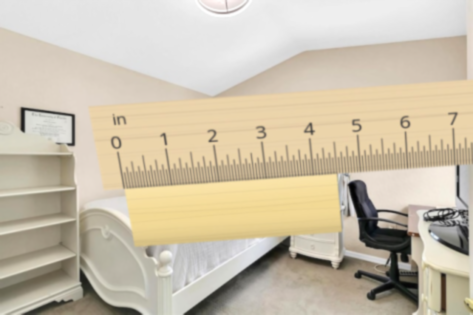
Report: 4.5; in
